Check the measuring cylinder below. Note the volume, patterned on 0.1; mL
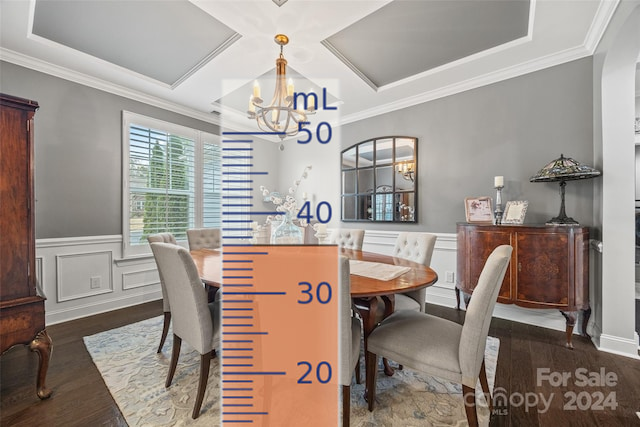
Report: 36; mL
